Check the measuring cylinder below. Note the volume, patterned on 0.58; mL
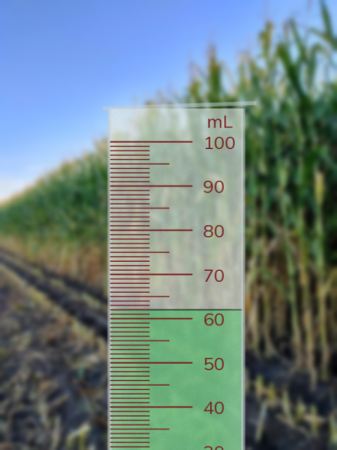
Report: 62; mL
